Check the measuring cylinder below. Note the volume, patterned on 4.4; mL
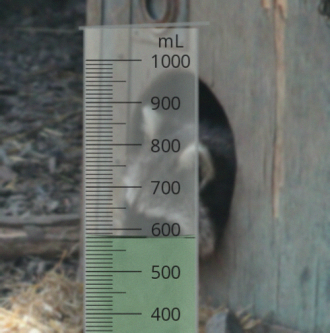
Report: 580; mL
